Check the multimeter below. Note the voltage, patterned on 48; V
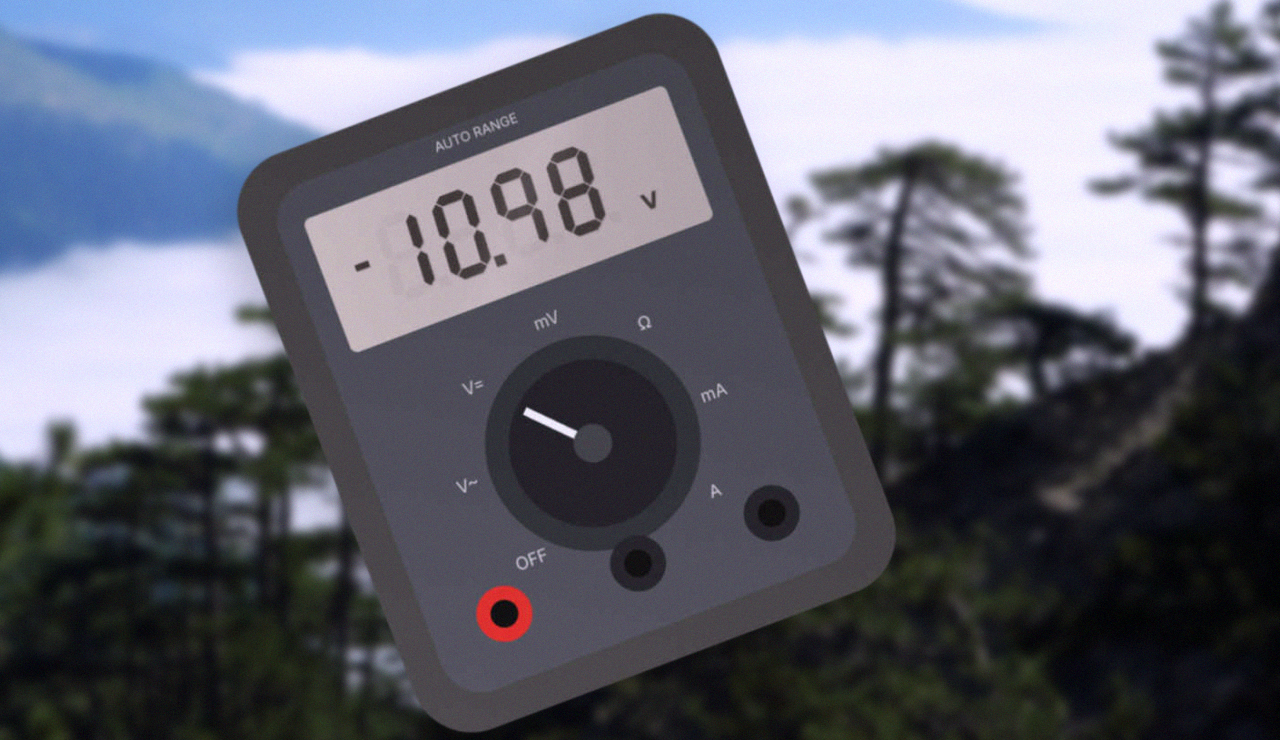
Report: -10.98; V
